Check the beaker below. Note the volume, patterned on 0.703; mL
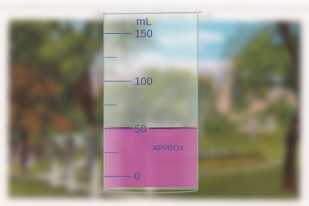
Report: 50; mL
